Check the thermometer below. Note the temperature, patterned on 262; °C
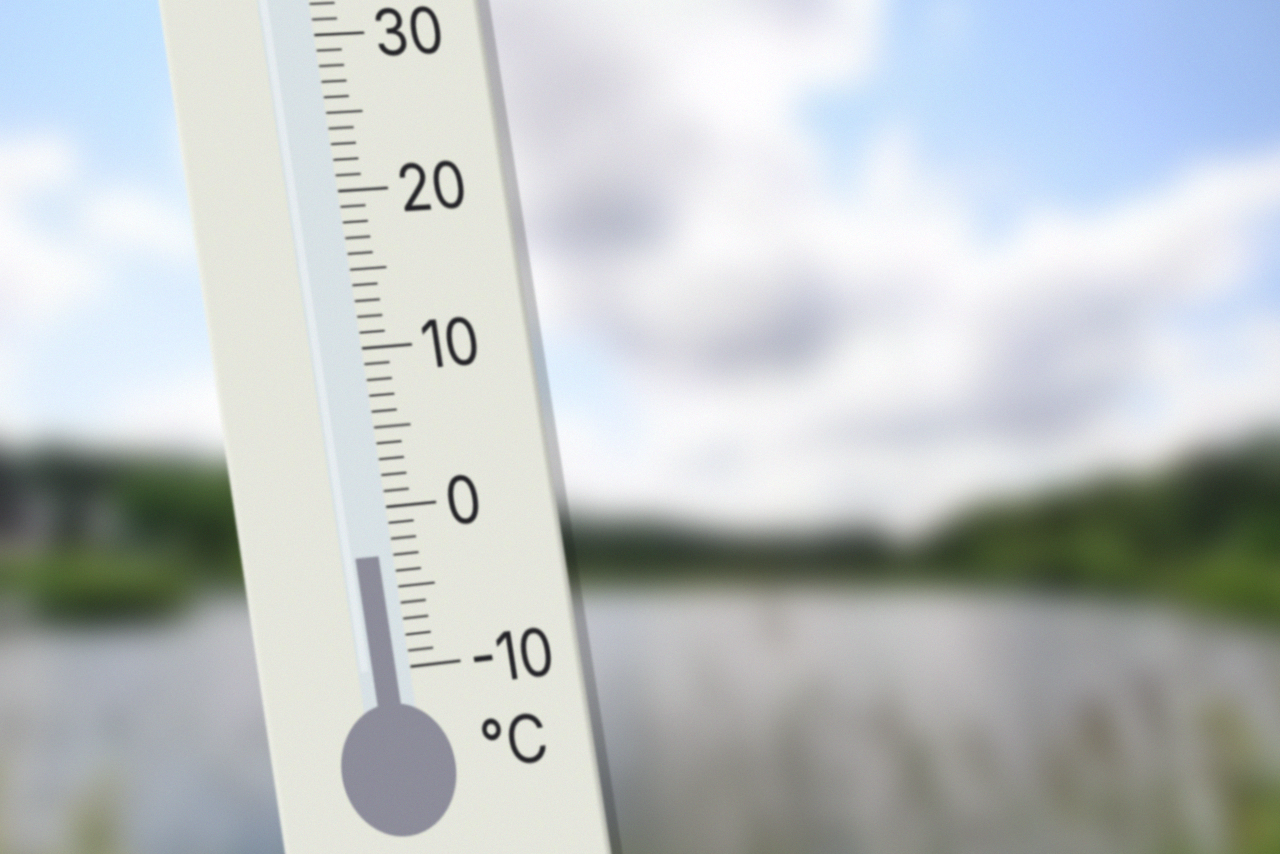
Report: -3; °C
